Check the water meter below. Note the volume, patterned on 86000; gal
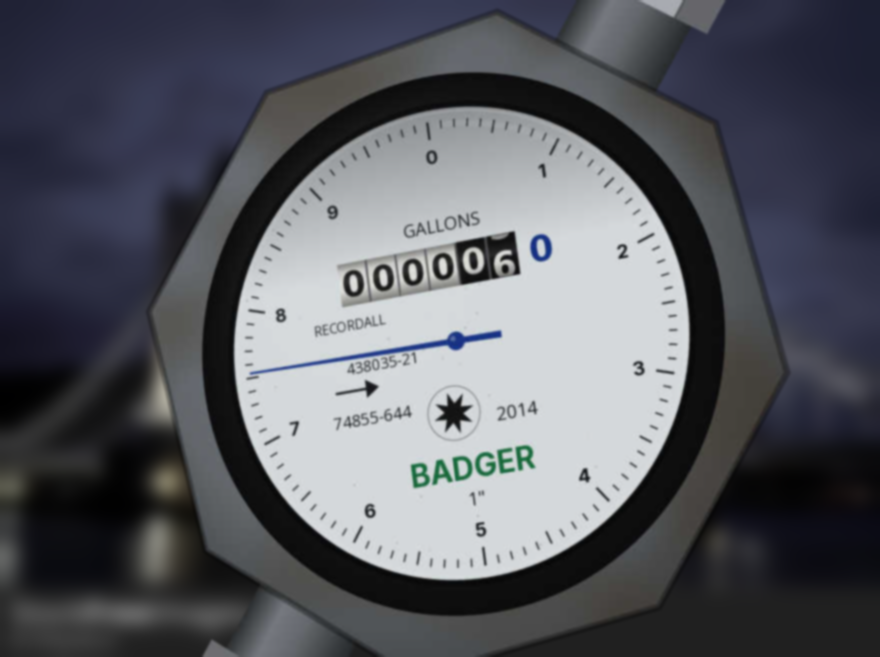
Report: 57.5; gal
